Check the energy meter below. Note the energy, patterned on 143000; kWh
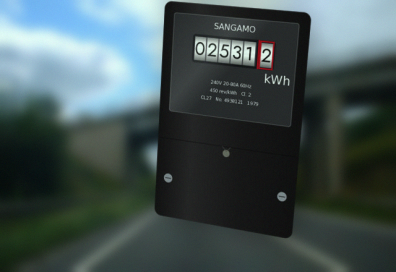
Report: 2531.2; kWh
